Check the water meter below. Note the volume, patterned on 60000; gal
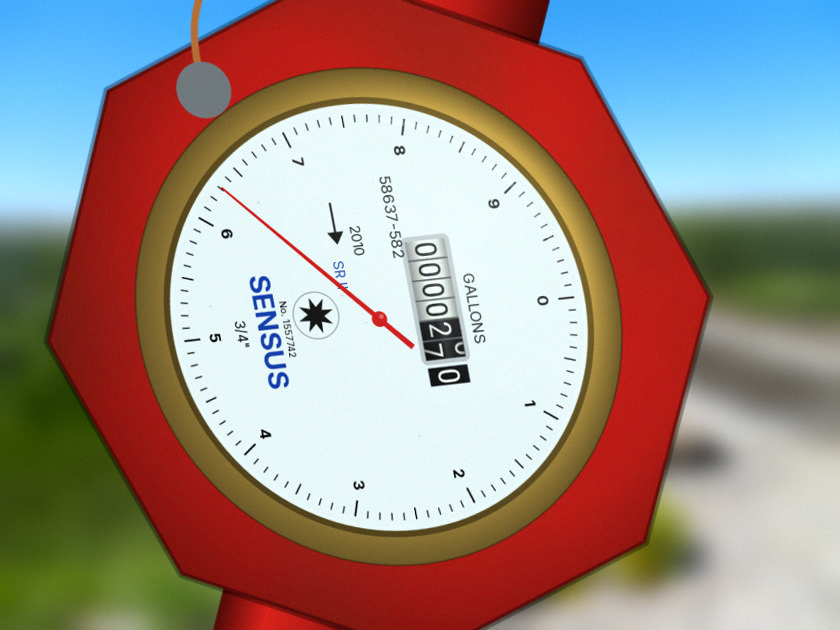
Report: 266.3; gal
